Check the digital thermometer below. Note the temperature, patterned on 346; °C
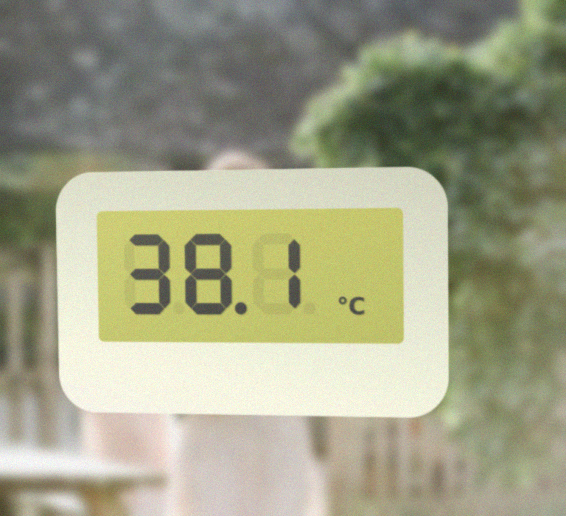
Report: 38.1; °C
